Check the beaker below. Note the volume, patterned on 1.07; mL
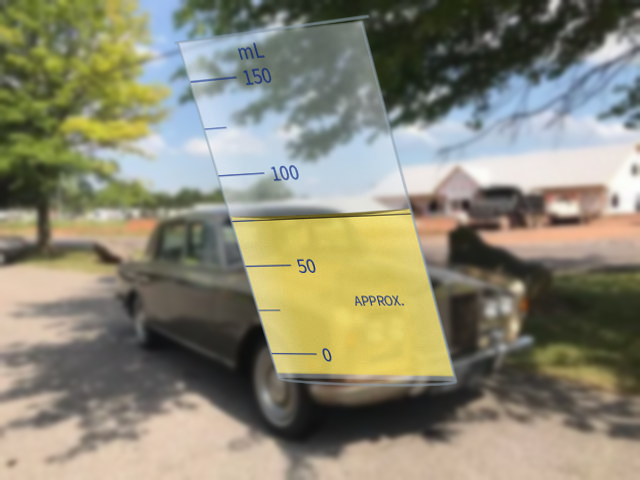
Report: 75; mL
